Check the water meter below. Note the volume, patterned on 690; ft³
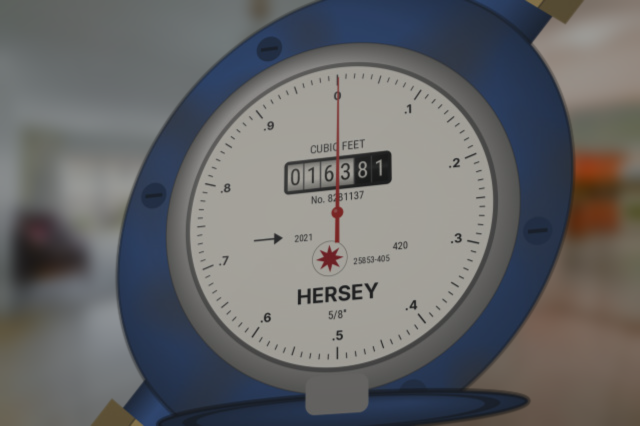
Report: 16381.00; ft³
